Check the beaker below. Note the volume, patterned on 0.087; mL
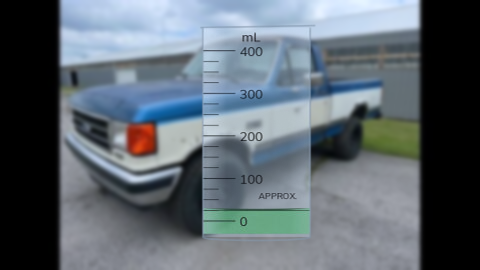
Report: 25; mL
